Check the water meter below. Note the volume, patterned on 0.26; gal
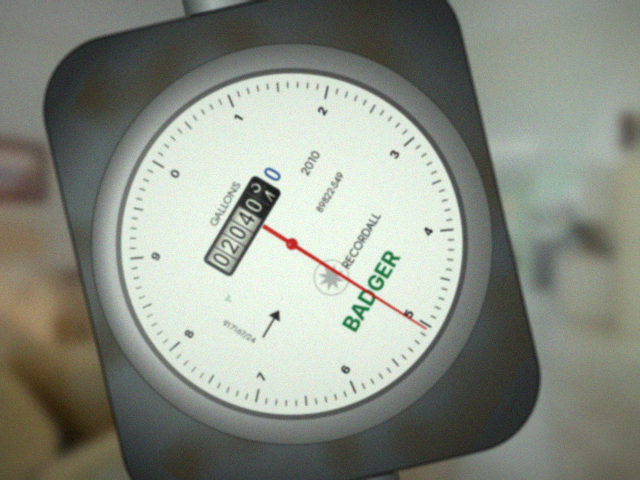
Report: 204035.0; gal
